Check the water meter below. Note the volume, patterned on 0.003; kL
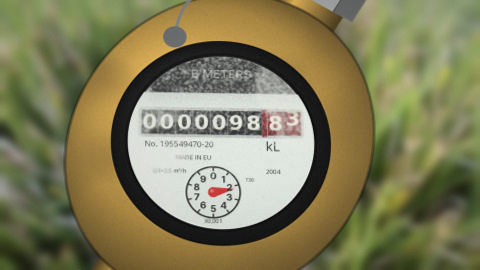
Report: 98.832; kL
